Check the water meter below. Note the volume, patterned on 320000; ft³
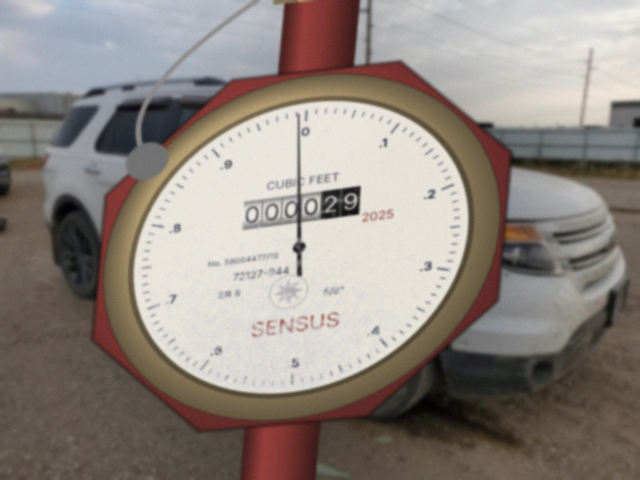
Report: 28.99; ft³
